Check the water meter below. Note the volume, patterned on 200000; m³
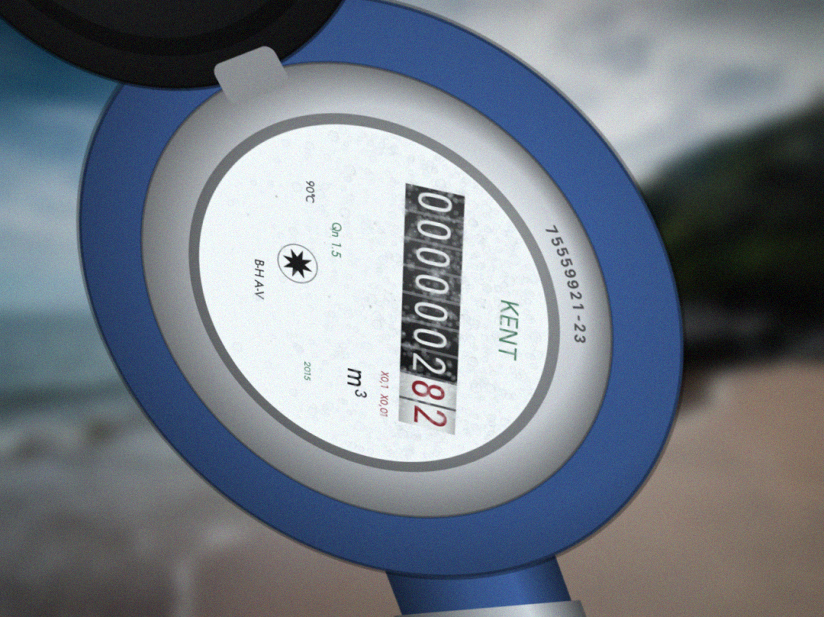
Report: 2.82; m³
